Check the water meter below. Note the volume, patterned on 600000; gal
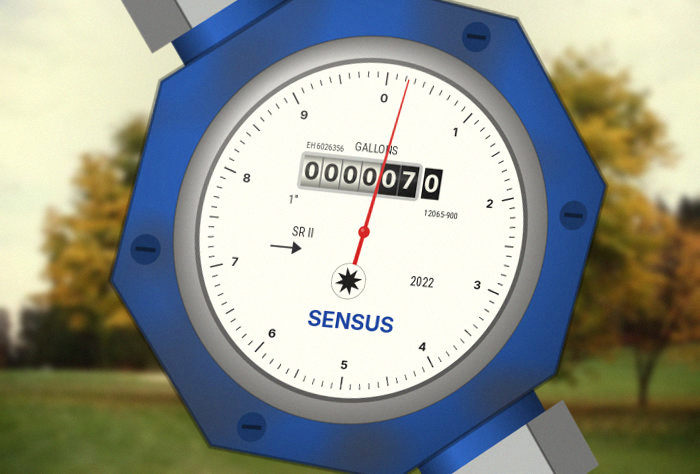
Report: 70.2; gal
